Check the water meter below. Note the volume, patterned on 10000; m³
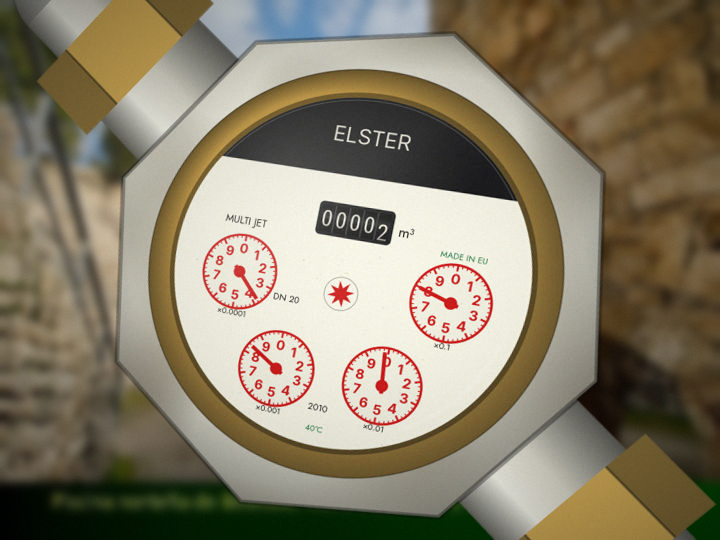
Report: 1.7983; m³
